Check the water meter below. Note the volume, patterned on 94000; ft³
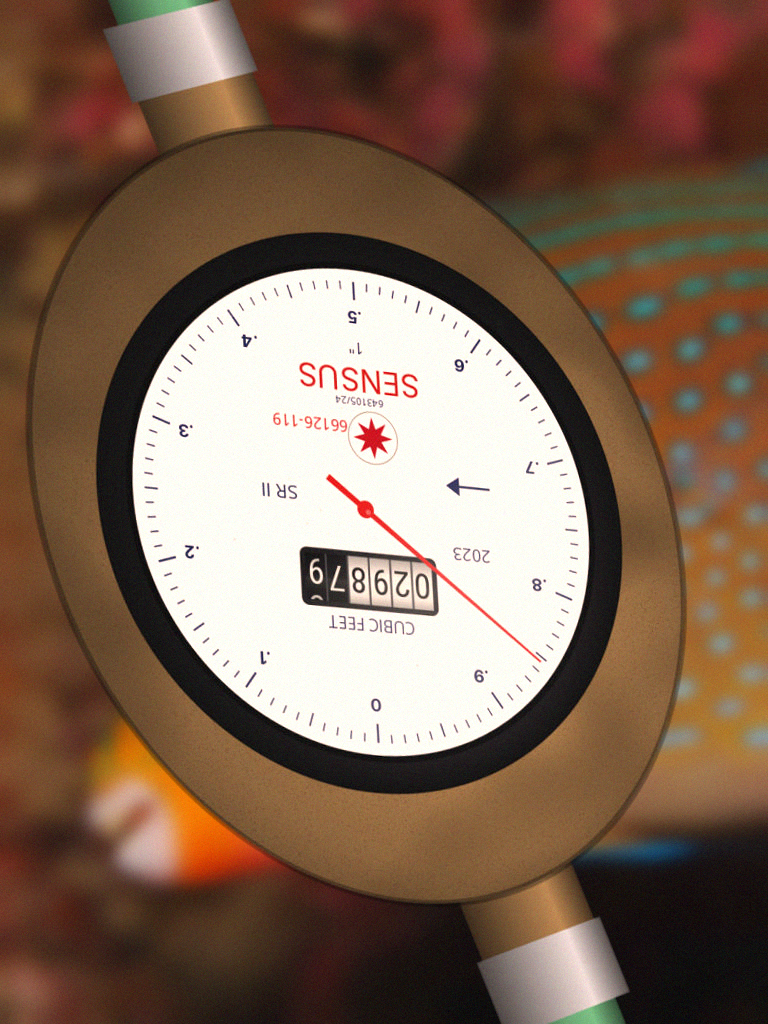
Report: 29878.85; ft³
